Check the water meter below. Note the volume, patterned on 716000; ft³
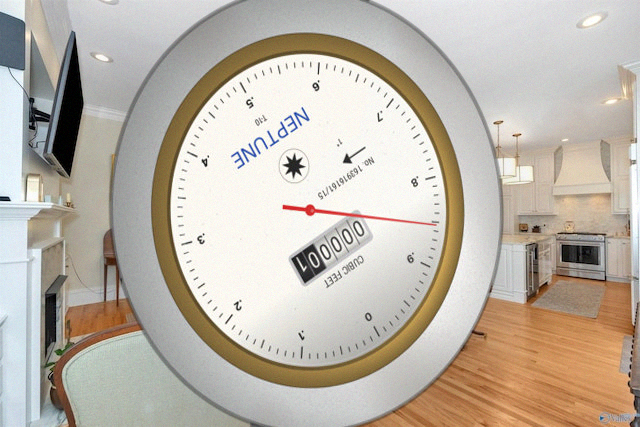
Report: 0.85; ft³
